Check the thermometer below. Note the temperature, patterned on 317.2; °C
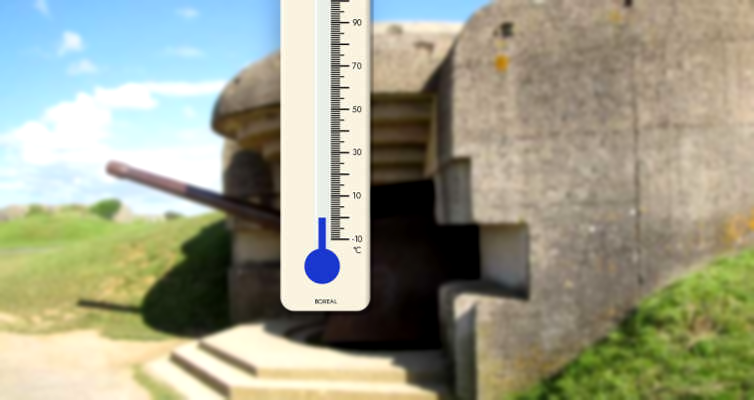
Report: 0; °C
